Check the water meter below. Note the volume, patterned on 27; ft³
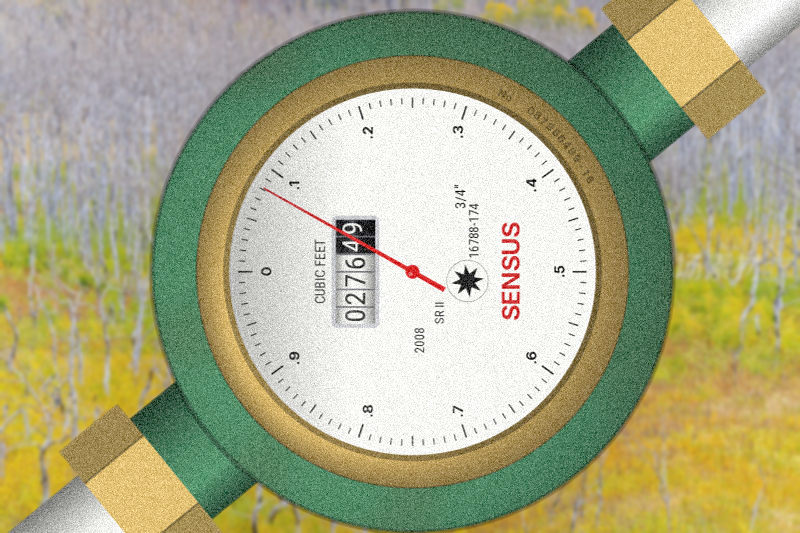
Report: 27649.08; ft³
